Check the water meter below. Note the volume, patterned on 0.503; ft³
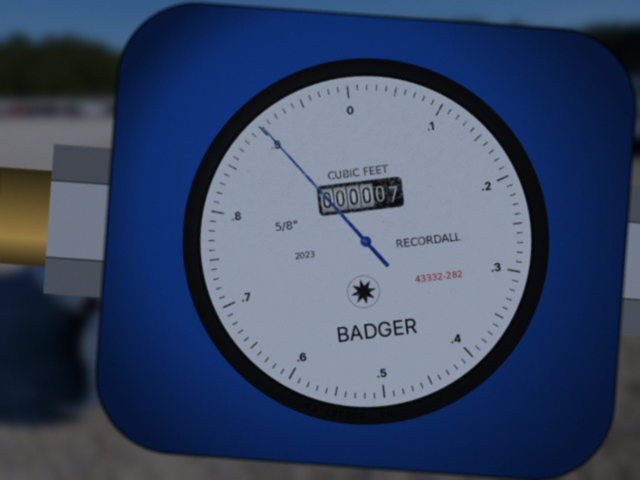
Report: 6.90; ft³
